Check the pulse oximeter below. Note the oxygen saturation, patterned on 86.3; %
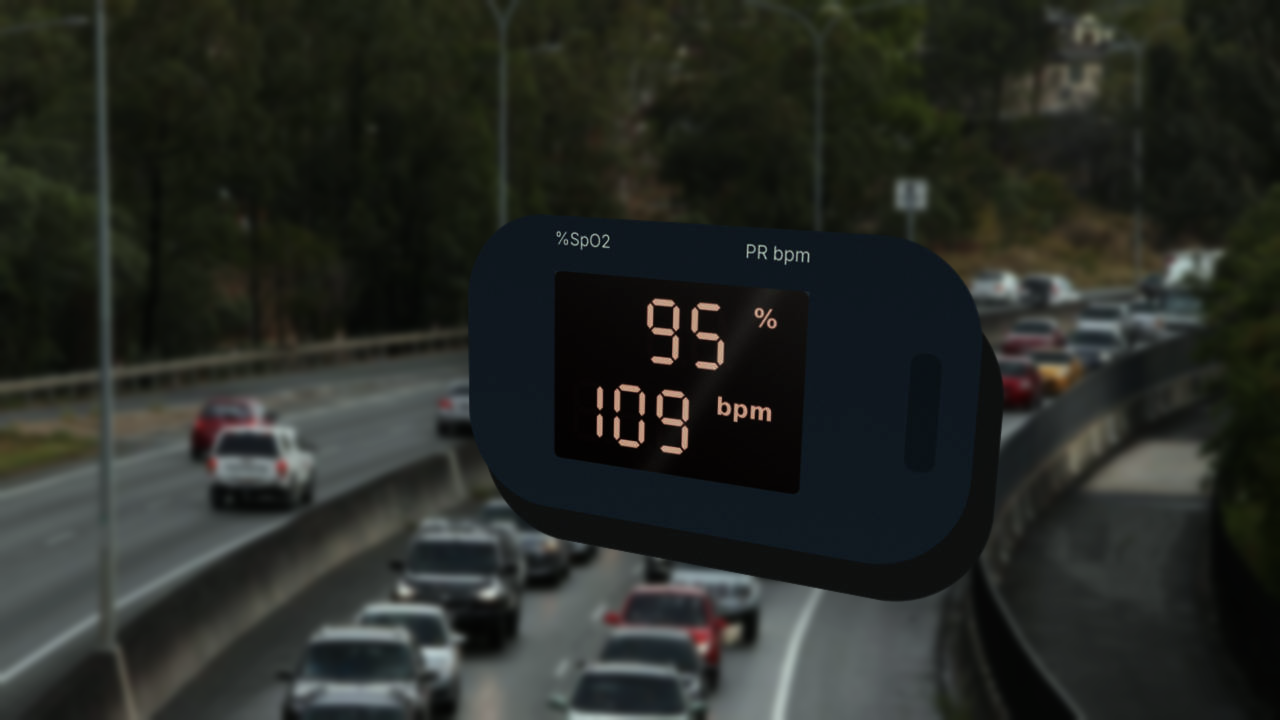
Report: 95; %
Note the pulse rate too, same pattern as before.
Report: 109; bpm
